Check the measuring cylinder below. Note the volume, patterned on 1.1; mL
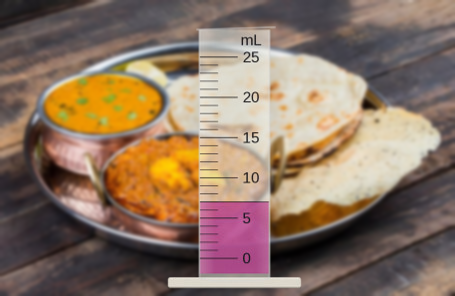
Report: 7; mL
